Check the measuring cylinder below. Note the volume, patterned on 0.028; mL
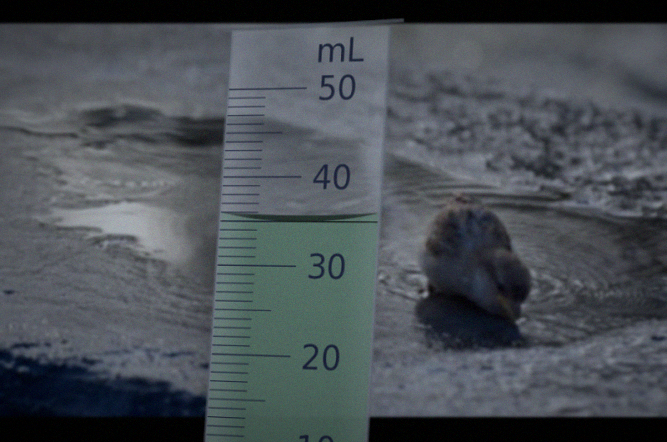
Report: 35; mL
